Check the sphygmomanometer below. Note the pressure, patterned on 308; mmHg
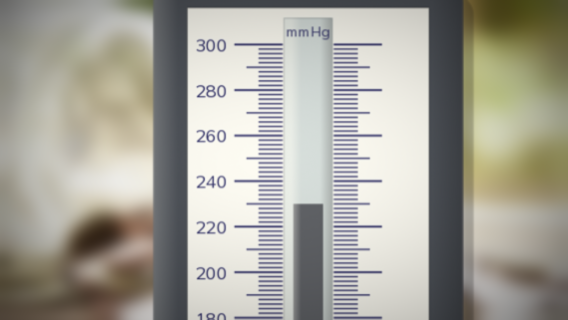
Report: 230; mmHg
